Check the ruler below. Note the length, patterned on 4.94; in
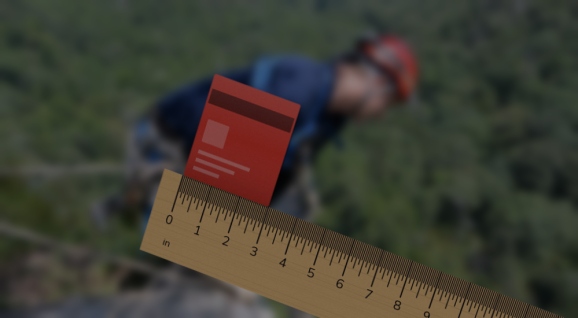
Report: 3; in
